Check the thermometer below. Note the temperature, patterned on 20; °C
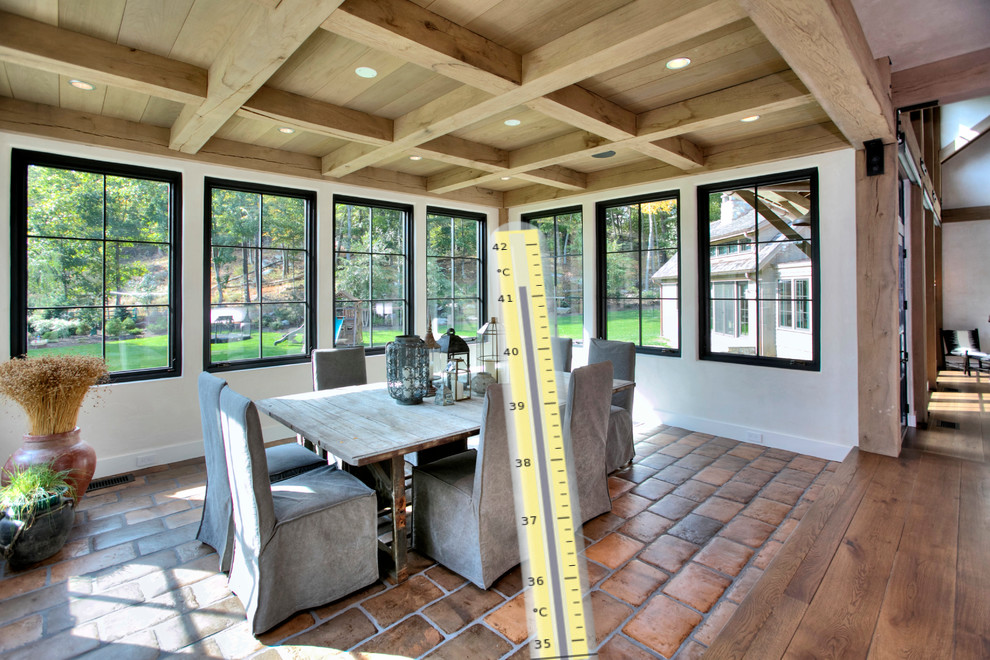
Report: 41.2; °C
